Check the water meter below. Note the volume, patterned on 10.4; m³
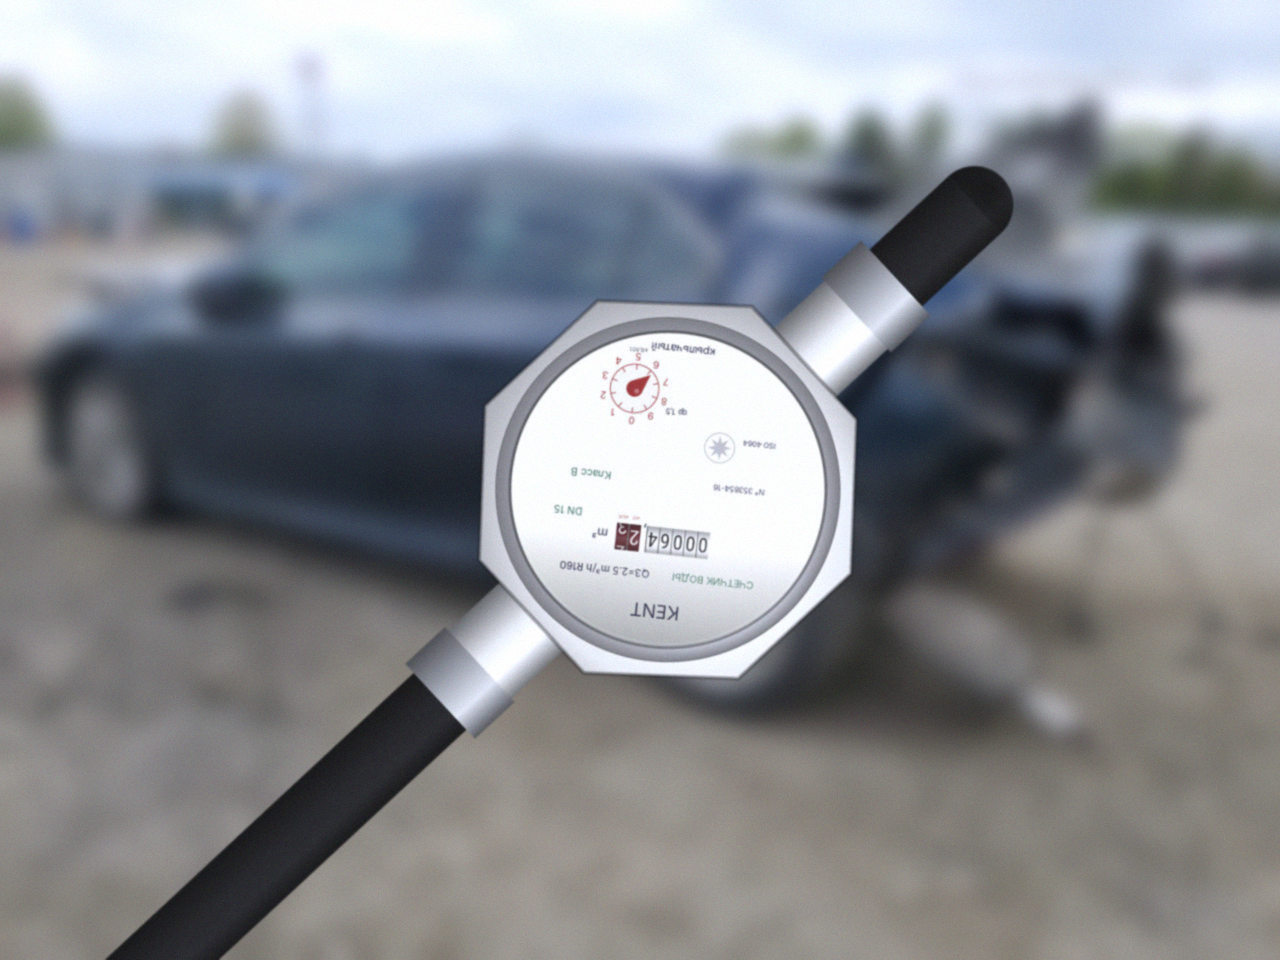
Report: 64.226; m³
